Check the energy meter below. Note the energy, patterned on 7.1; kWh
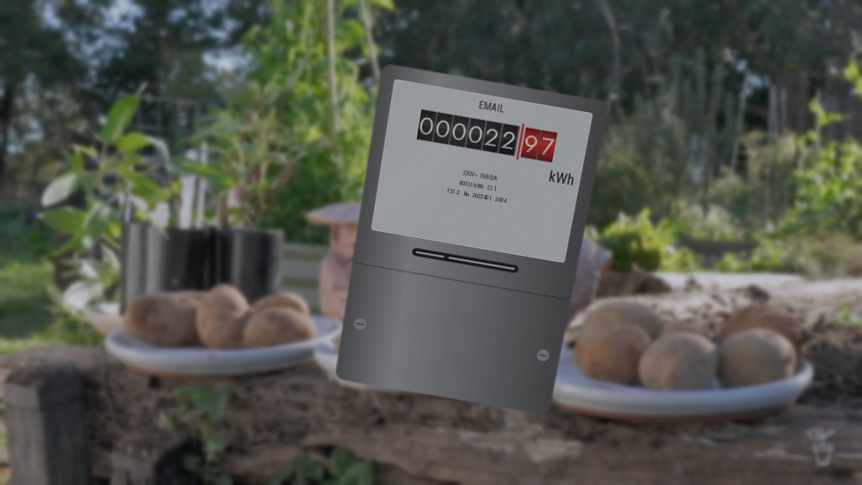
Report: 22.97; kWh
